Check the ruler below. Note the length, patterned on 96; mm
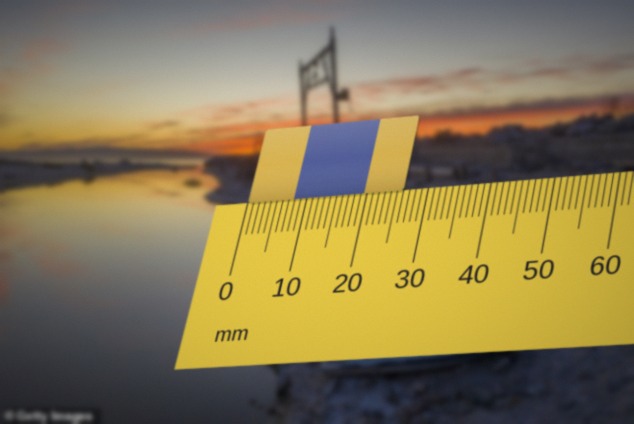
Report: 26; mm
